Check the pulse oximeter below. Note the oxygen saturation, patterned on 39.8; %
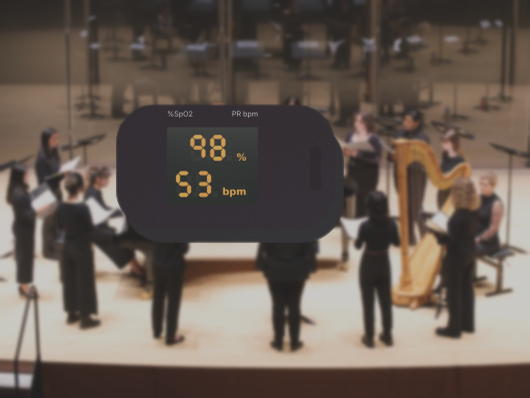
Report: 98; %
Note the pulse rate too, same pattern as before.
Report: 53; bpm
